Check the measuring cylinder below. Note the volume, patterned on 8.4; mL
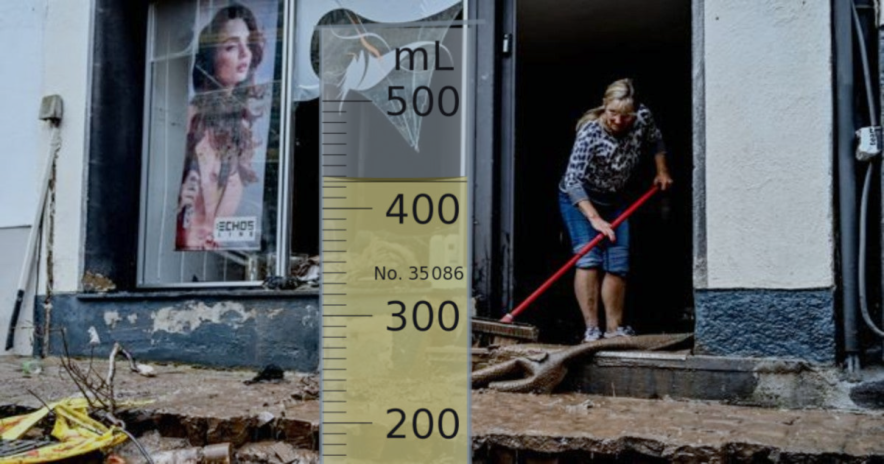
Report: 425; mL
